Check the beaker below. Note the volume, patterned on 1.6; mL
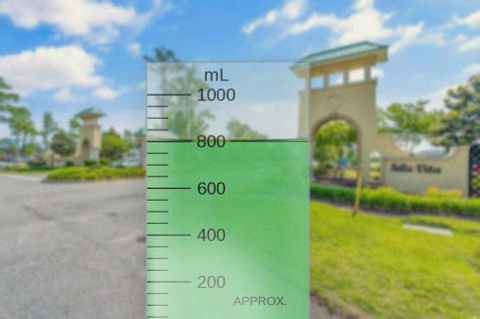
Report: 800; mL
